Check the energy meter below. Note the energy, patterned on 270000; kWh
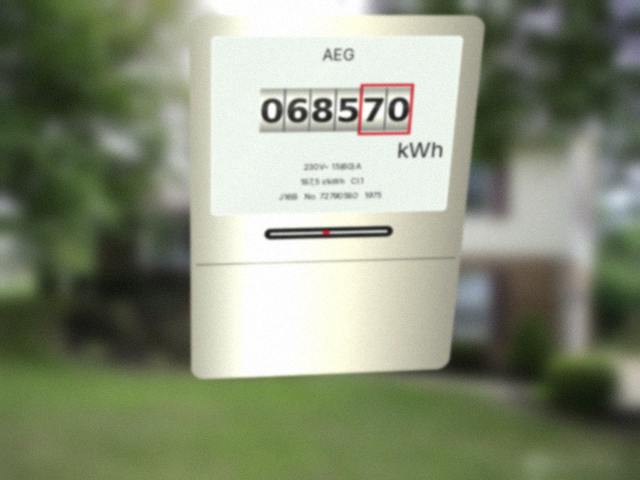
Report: 685.70; kWh
